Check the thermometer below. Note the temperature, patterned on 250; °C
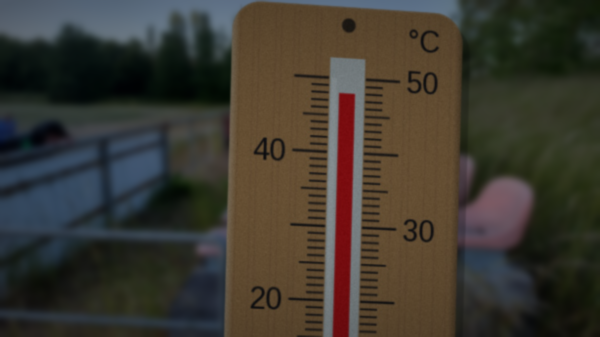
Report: 48; °C
